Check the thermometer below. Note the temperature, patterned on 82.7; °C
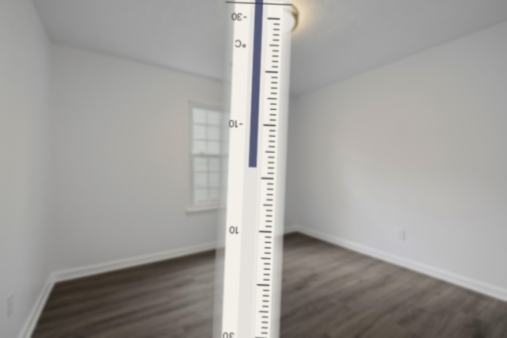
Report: -2; °C
